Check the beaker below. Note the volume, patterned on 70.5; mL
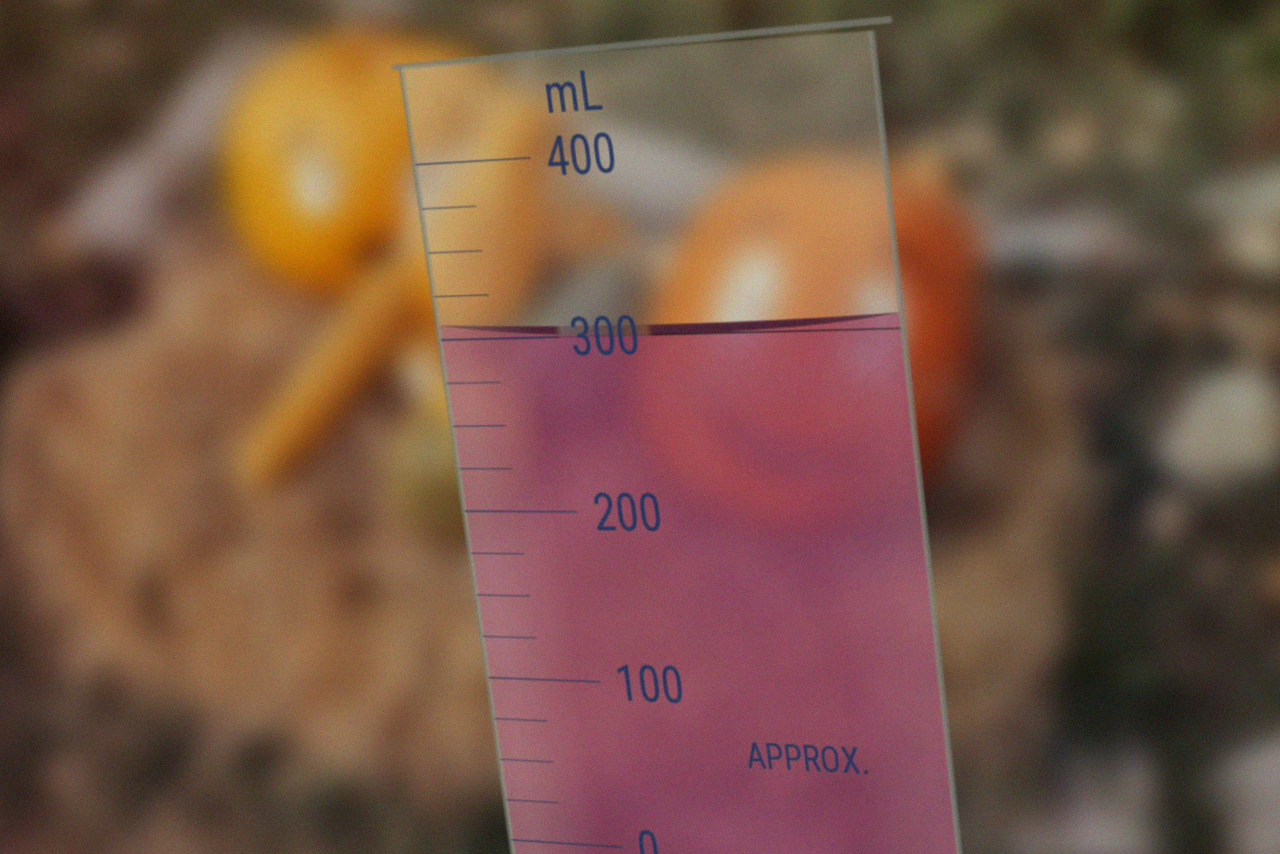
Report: 300; mL
